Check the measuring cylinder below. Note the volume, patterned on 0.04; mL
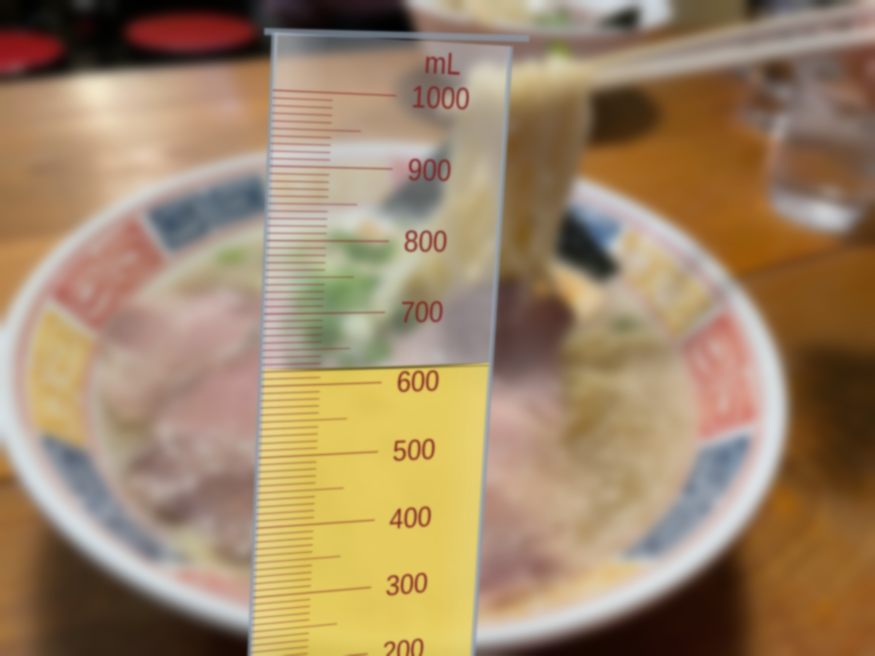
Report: 620; mL
